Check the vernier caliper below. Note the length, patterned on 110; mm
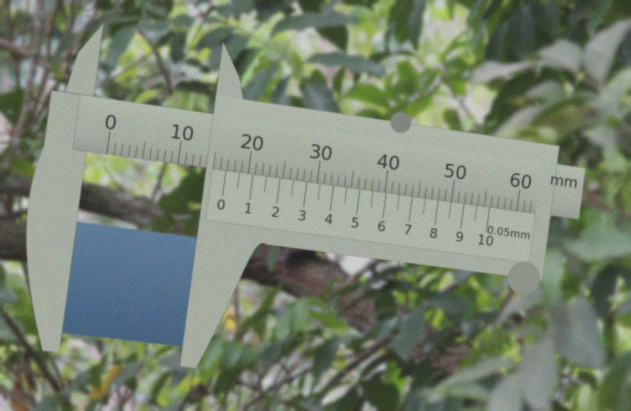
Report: 16.8; mm
